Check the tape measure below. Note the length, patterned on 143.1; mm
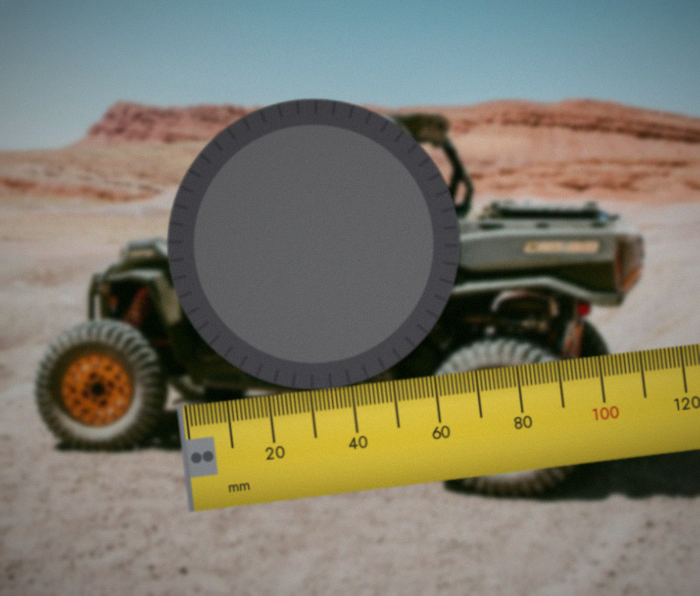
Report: 70; mm
